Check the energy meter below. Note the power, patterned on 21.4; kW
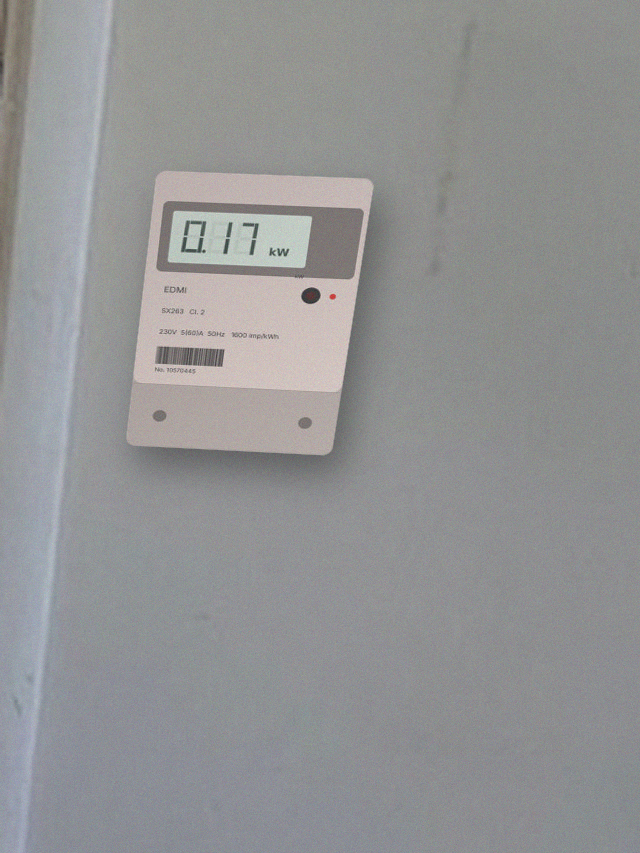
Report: 0.17; kW
